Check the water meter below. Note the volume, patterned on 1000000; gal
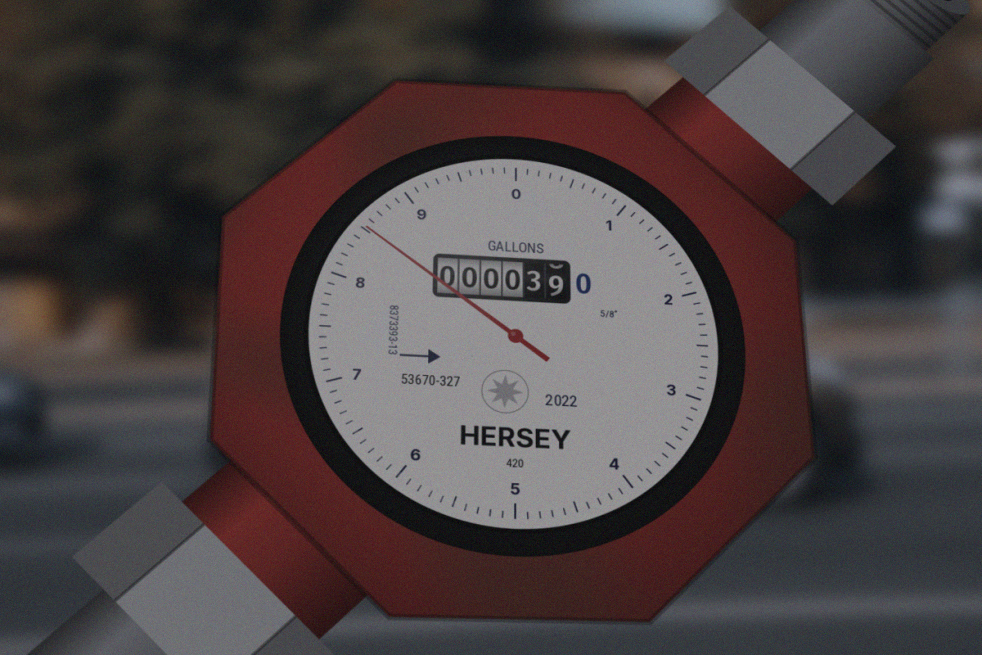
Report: 388.5; gal
